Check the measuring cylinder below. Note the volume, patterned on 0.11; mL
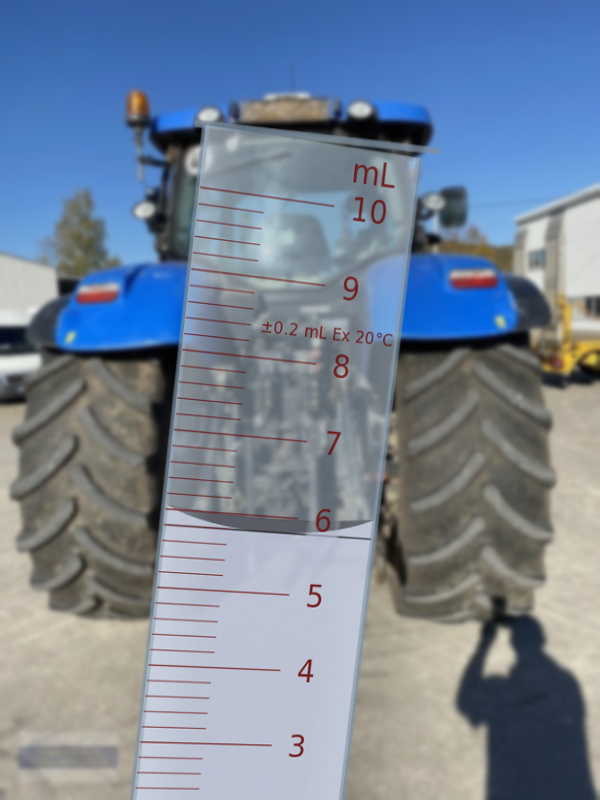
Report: 5.8; mL
